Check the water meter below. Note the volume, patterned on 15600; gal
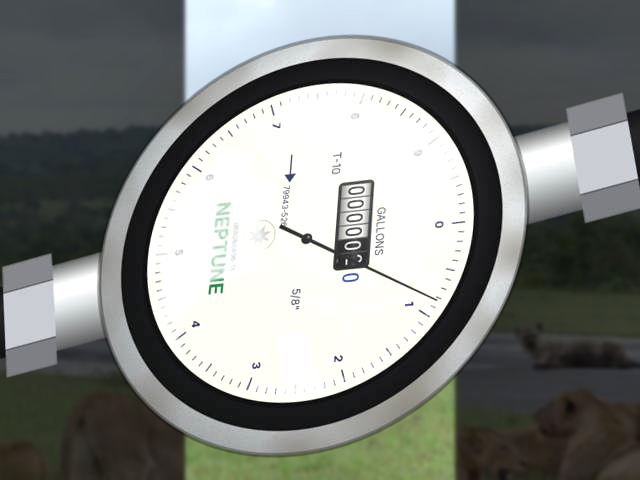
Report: 20.8; gal
